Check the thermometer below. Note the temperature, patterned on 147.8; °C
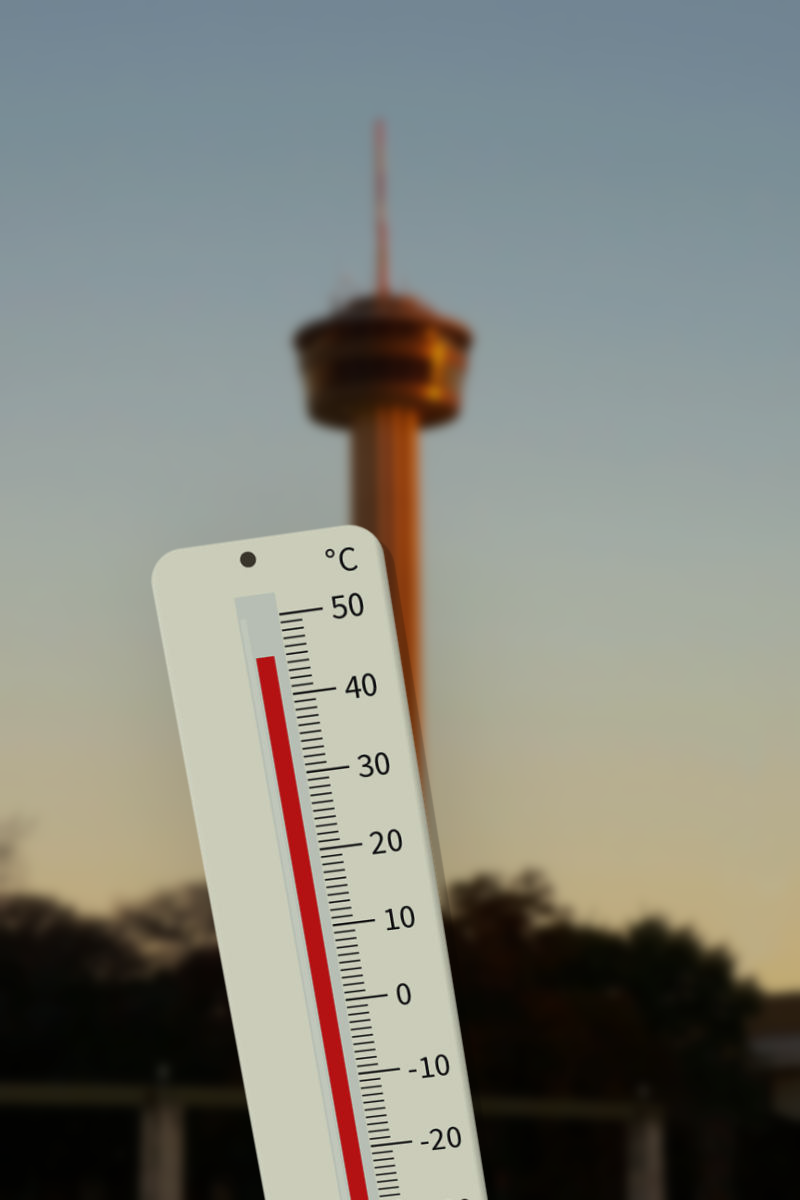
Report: 45; °C
